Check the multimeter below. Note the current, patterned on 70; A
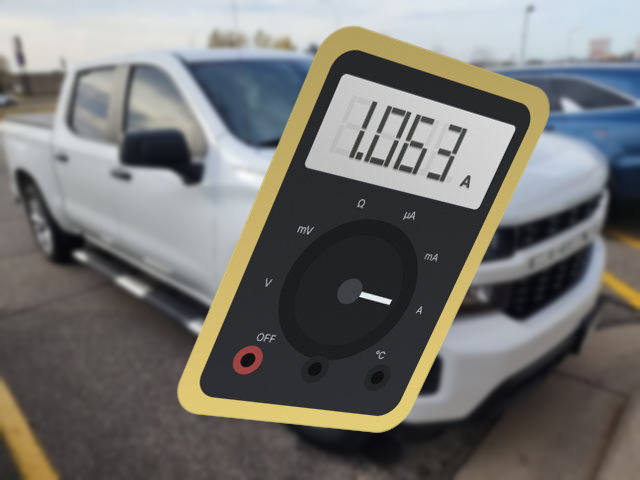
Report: 1.063; A
